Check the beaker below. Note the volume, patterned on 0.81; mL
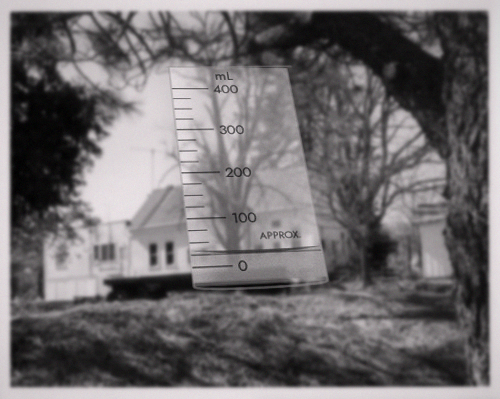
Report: 25; mL
